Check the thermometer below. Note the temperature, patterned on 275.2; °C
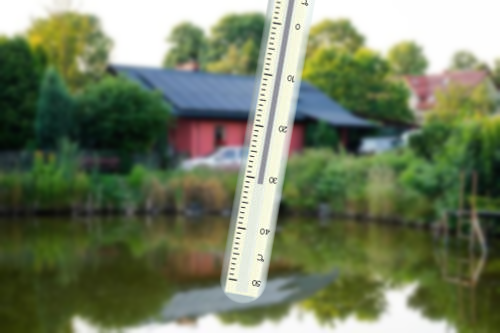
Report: 31; °C
